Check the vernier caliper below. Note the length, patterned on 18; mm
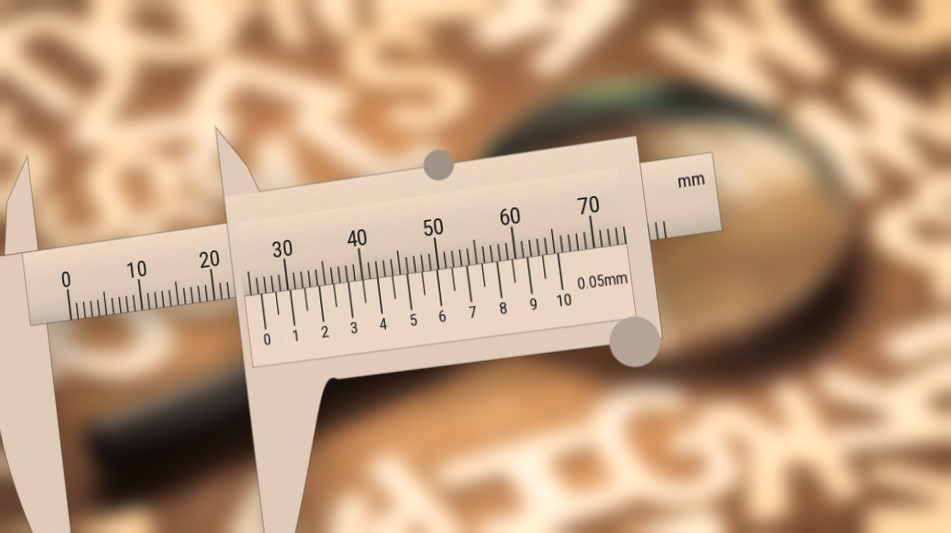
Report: 26.4; mm
